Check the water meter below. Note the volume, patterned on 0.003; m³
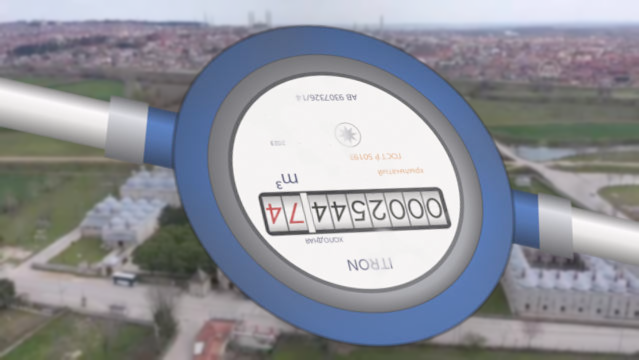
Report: 2544.74; m³
